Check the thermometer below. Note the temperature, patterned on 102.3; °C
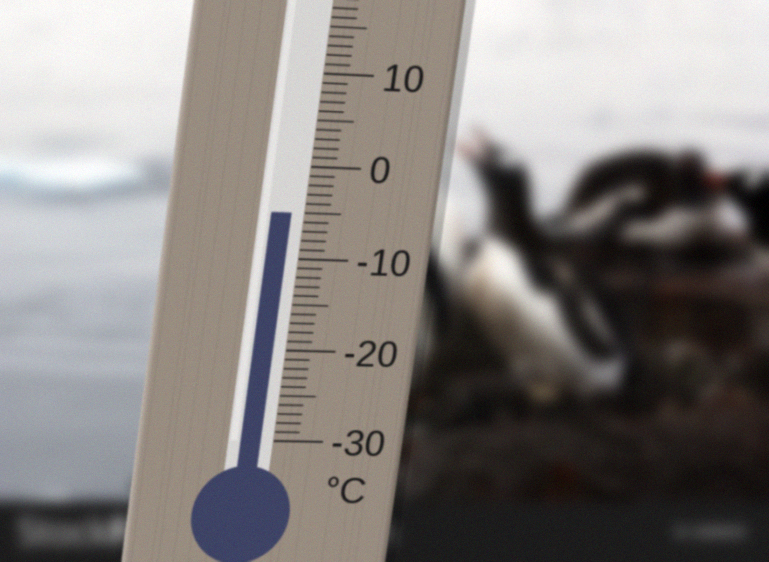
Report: -5; °C
